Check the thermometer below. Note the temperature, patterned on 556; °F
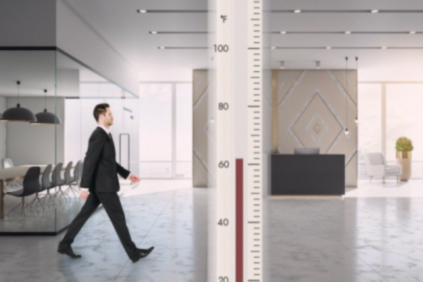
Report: 62; °F
